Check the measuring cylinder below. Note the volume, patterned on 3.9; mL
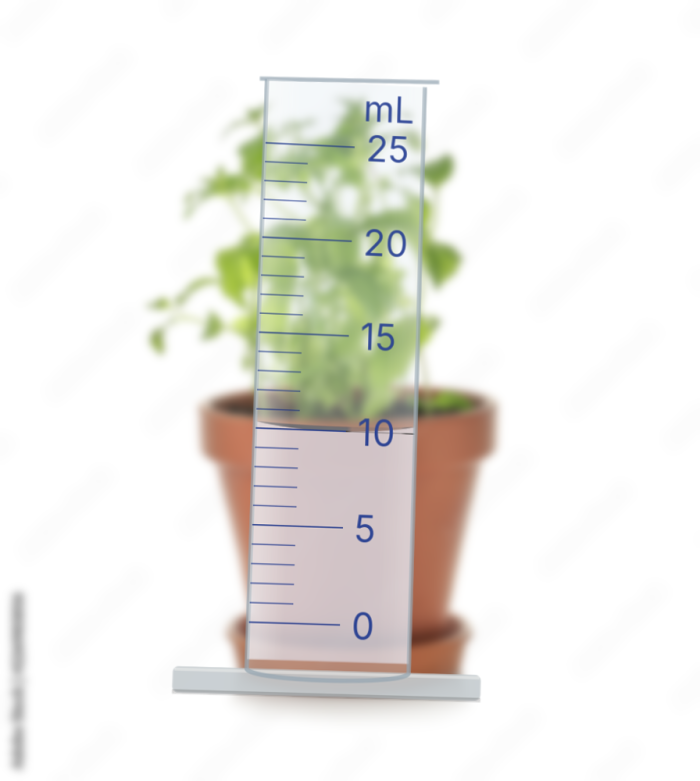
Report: 10; mL
